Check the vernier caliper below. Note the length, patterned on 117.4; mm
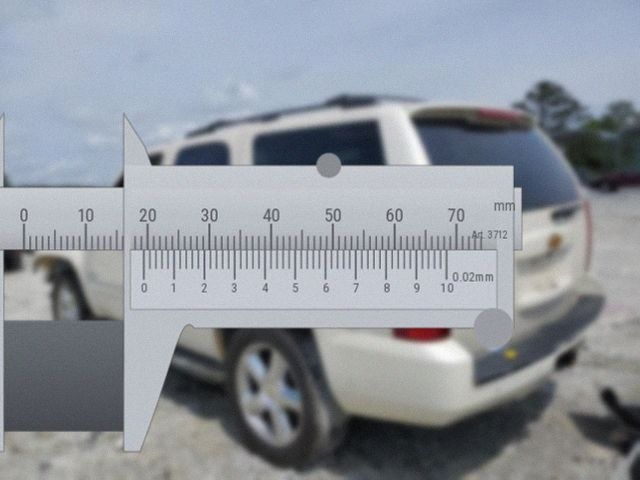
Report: 19.4; mm
